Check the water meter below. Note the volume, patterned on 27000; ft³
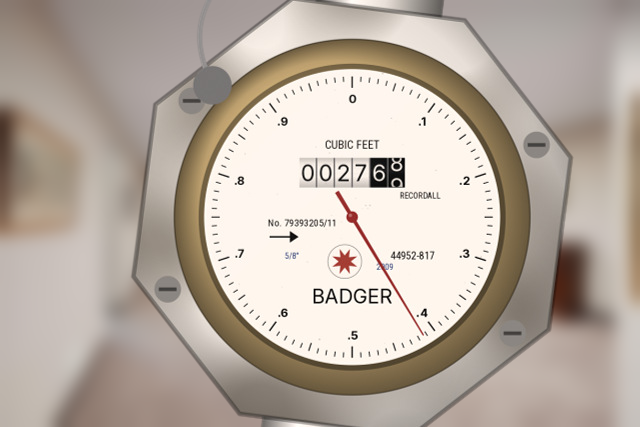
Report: 2768.41; ft³
